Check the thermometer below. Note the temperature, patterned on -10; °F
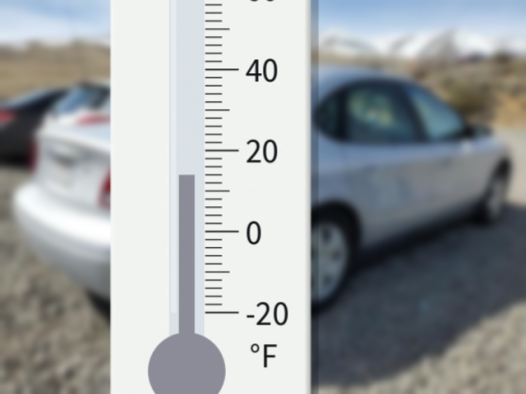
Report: 14; °F
